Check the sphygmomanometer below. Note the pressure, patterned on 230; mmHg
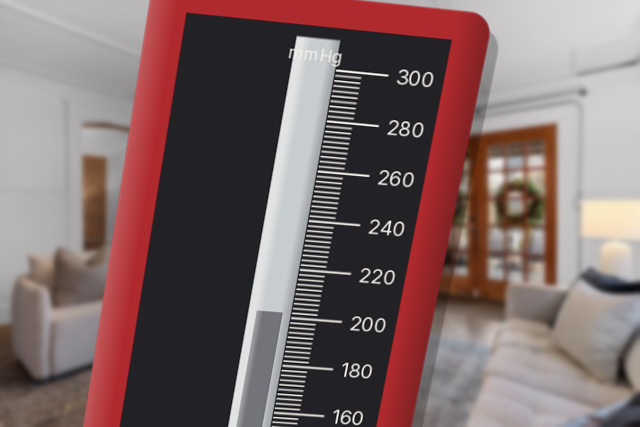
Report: 202; mmHg
